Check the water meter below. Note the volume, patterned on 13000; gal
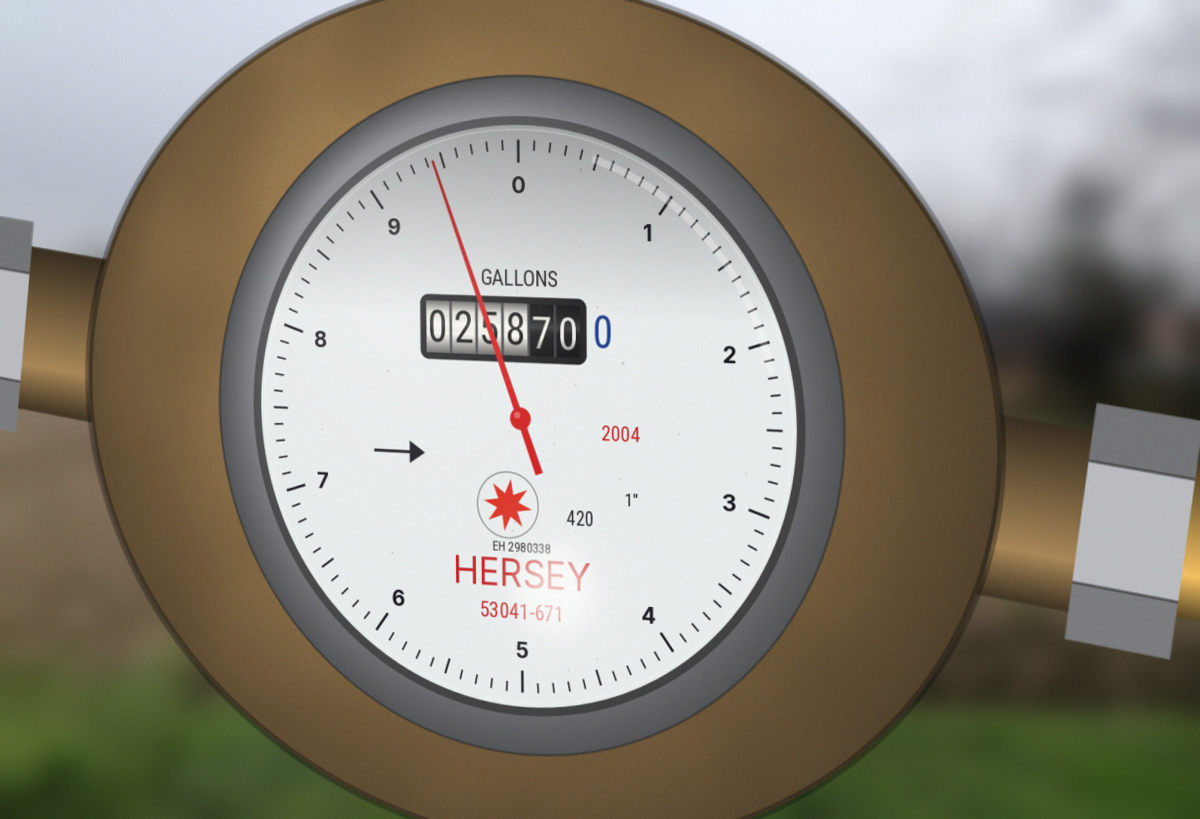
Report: 258699.4; gal
